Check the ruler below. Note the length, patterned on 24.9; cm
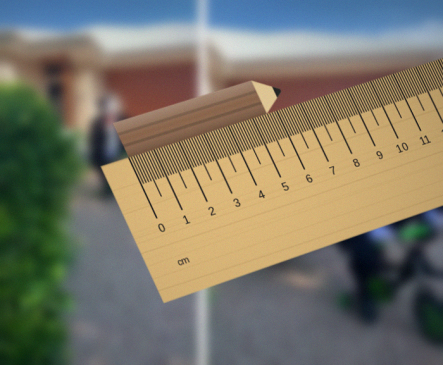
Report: 6.5; cm
